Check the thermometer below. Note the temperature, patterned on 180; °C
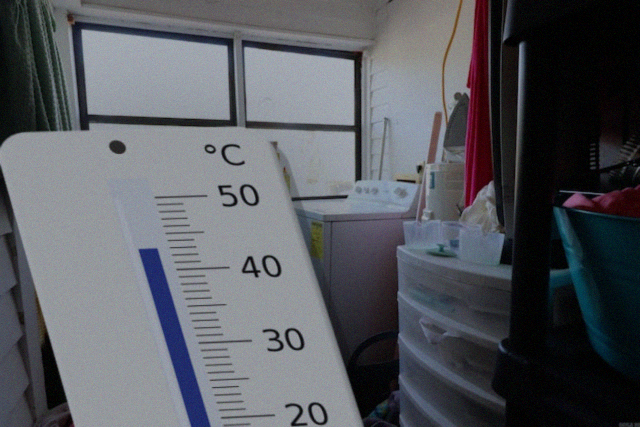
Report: 43; °C
